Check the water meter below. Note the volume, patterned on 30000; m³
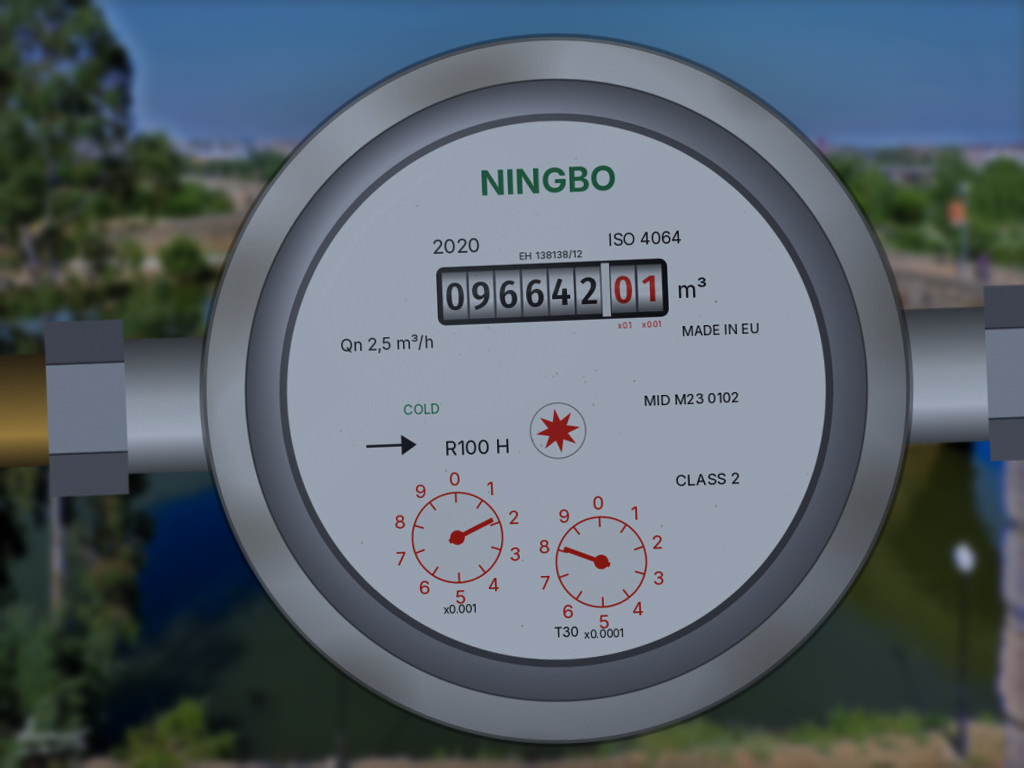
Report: 96642.0118; m³
